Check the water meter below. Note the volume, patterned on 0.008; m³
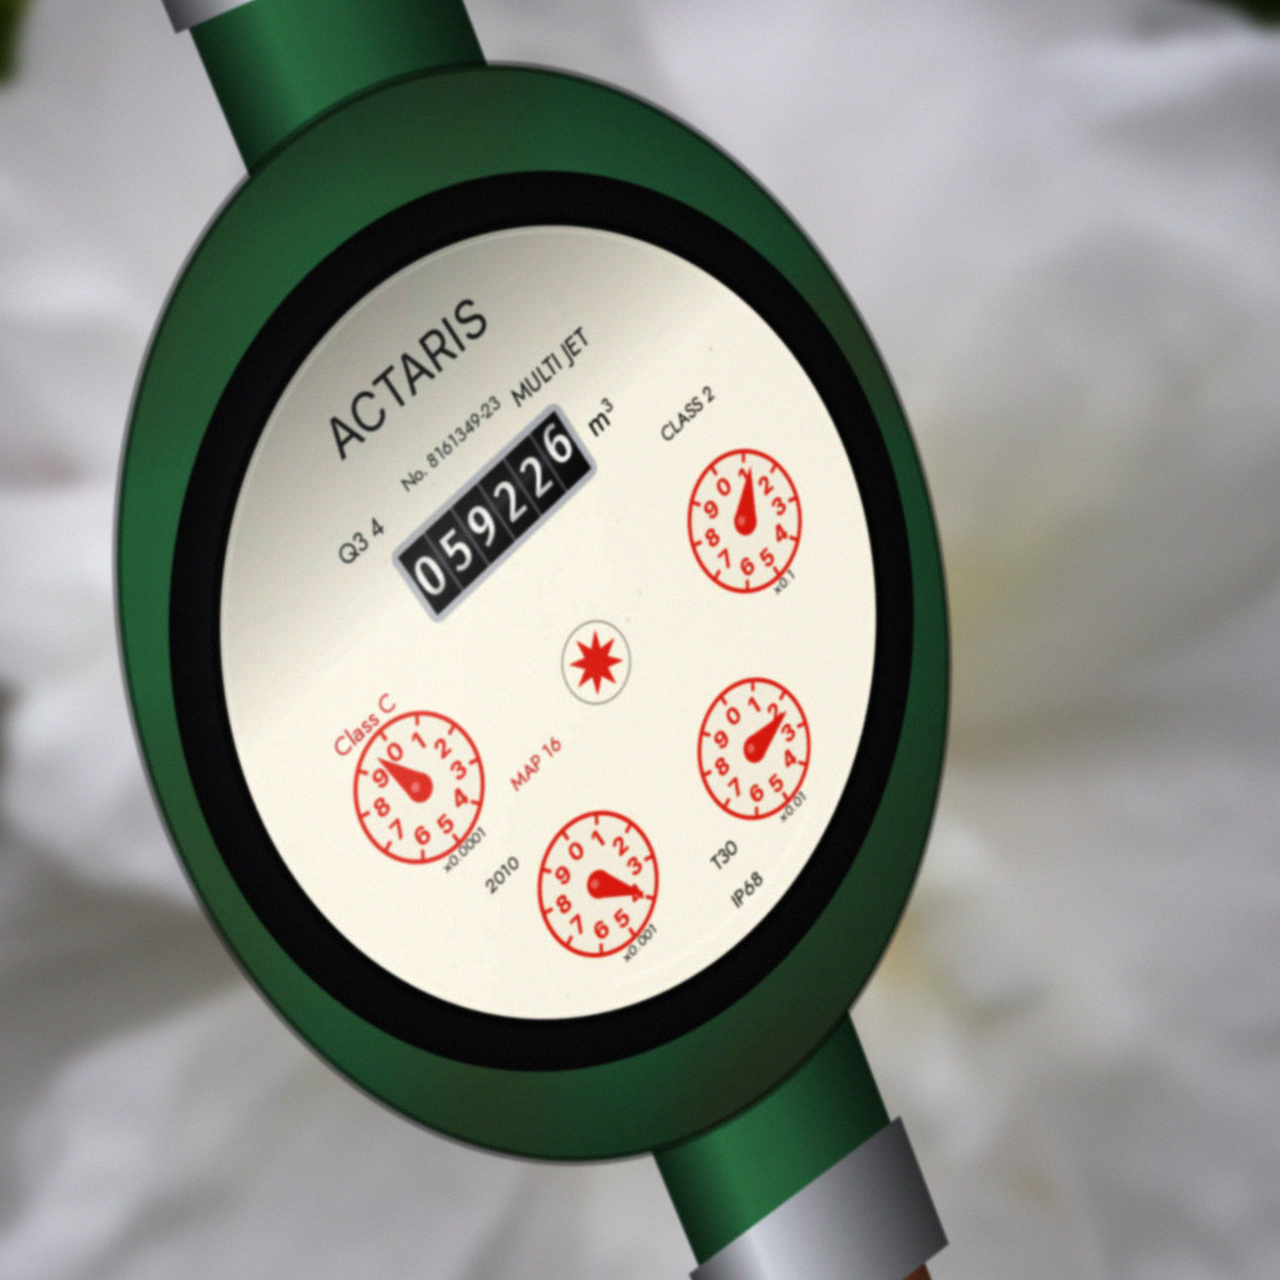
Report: 59226.1239; m³
